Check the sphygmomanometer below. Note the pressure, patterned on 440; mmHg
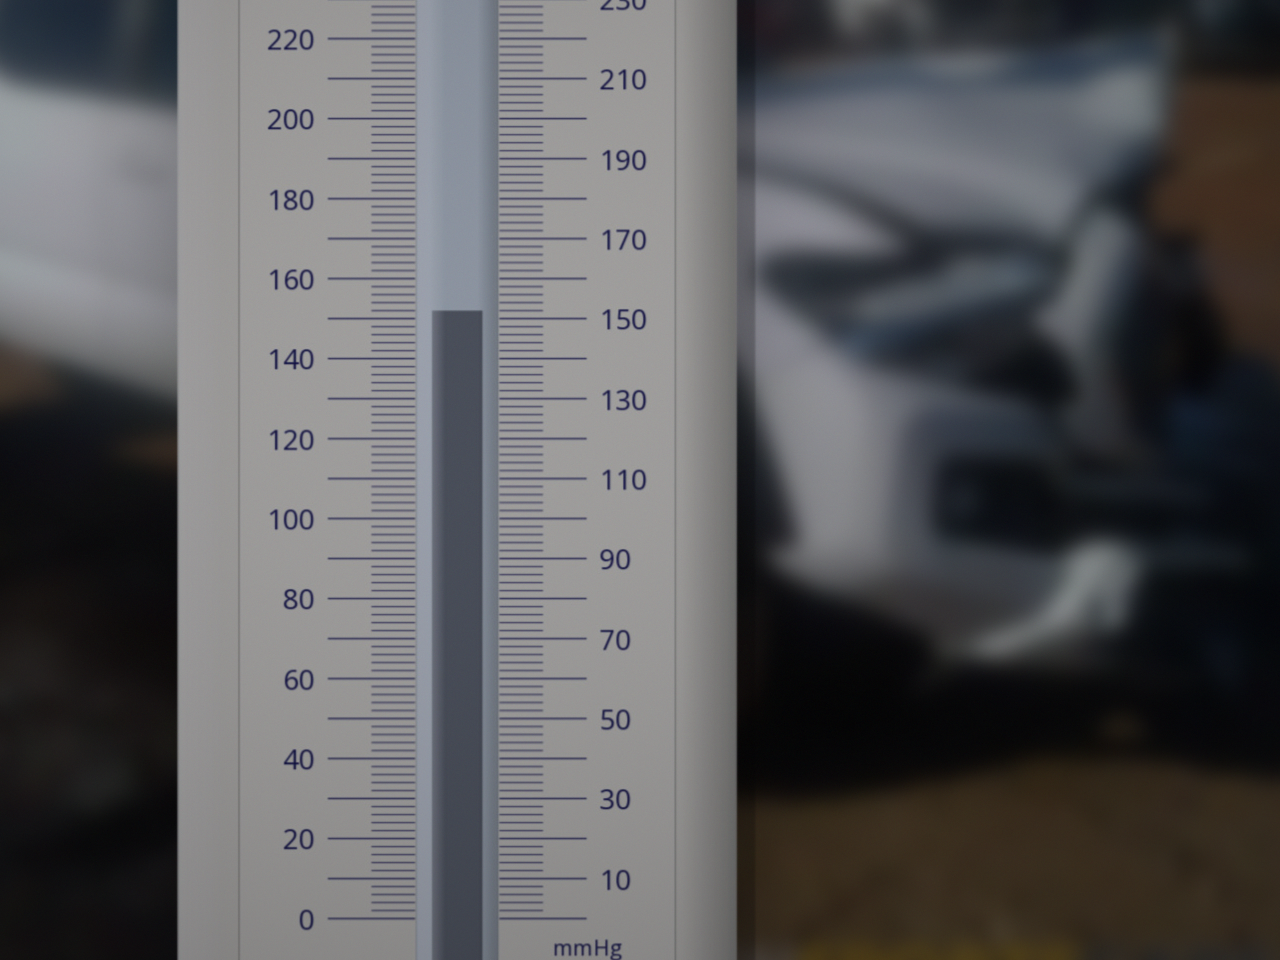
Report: 152; mmHg
